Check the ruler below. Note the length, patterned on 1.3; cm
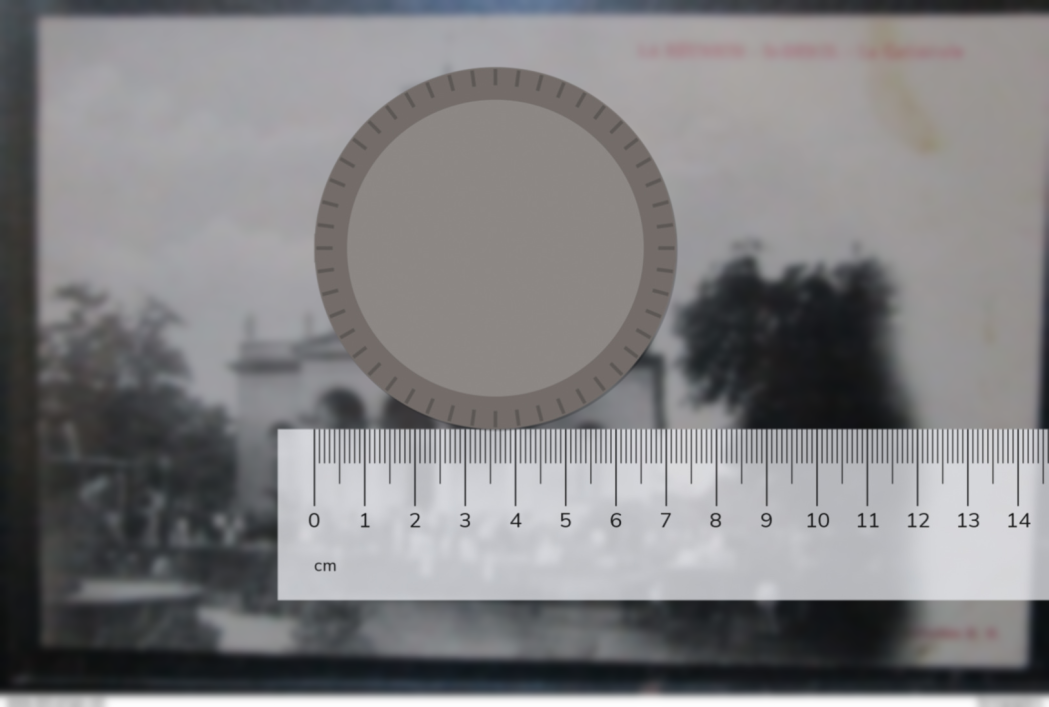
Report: 7.2; cm
